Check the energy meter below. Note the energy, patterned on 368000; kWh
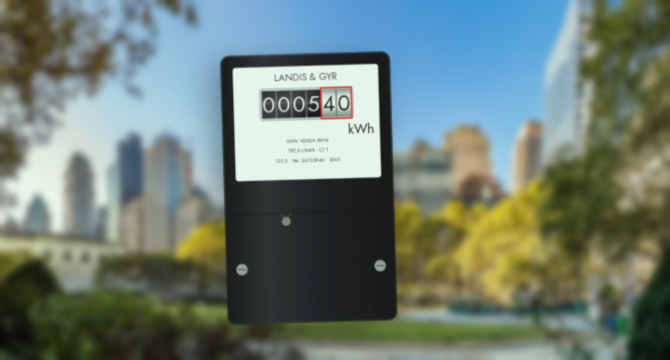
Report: 5.40; kWh
